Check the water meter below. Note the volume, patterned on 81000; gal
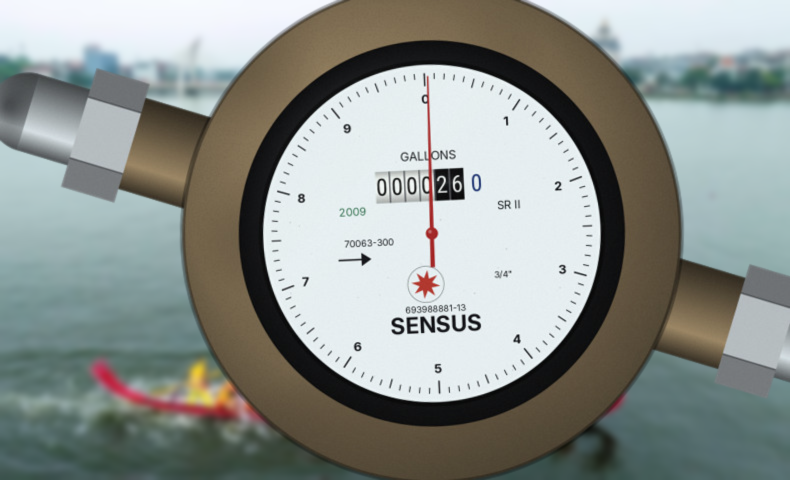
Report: 260.0; gal
